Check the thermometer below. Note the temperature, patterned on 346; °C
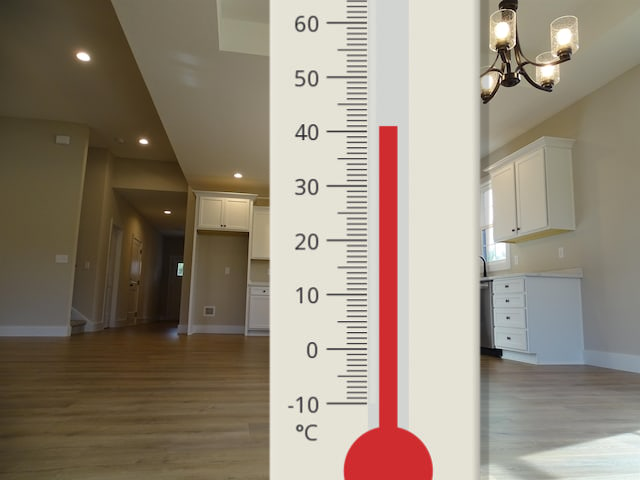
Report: 41; °C
